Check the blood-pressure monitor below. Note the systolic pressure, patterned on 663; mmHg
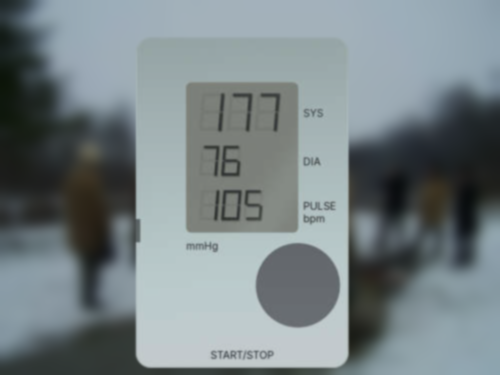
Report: 177; mmHg
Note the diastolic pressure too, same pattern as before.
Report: 76; mmHg
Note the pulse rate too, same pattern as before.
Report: 105; bpm
